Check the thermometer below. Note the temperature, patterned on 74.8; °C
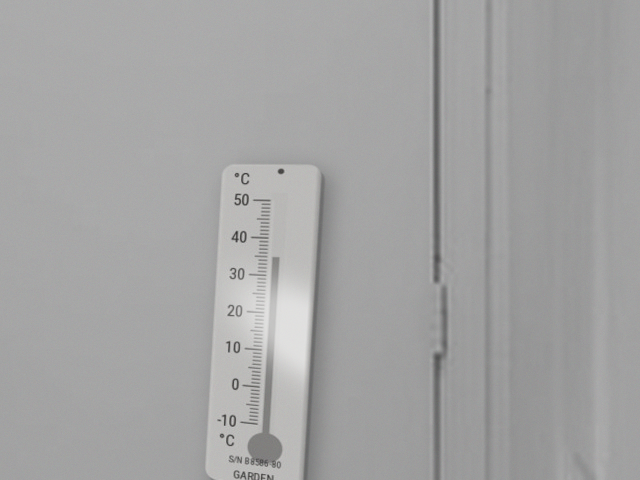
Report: 35; °C
